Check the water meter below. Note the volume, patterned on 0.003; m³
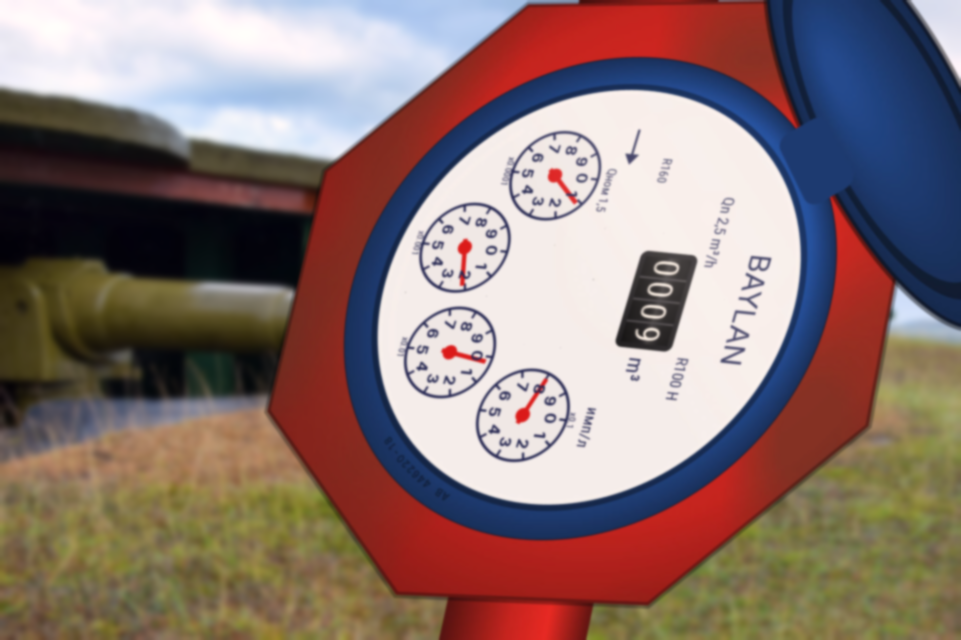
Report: 9.8021; m³
